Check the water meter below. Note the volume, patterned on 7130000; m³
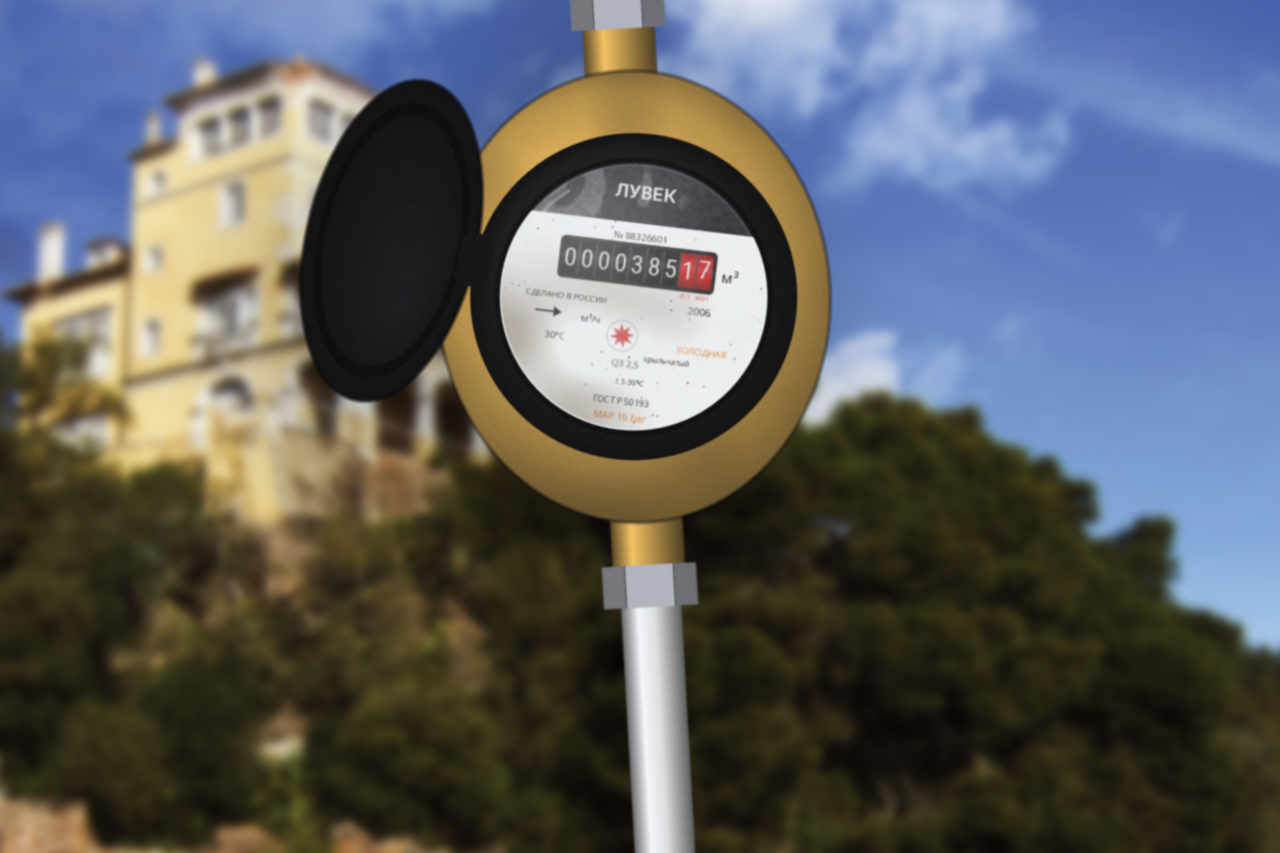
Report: 385.17; m³
